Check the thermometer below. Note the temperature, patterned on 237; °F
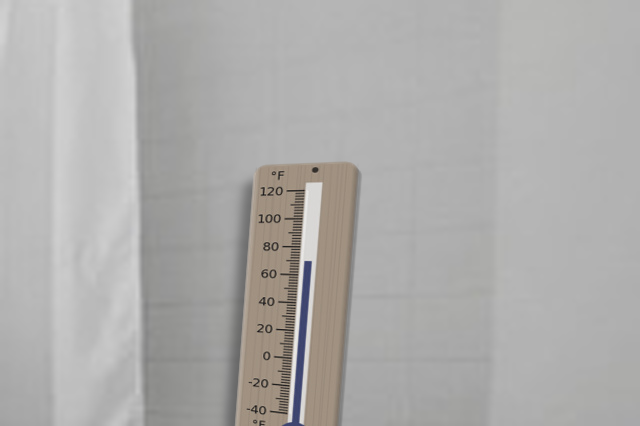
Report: 70; °F
